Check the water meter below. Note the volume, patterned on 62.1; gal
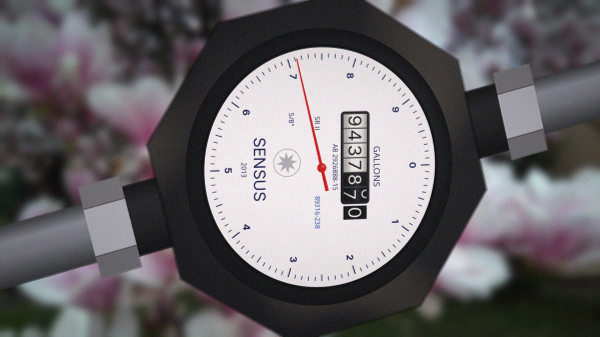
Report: 9437867.1; gal
